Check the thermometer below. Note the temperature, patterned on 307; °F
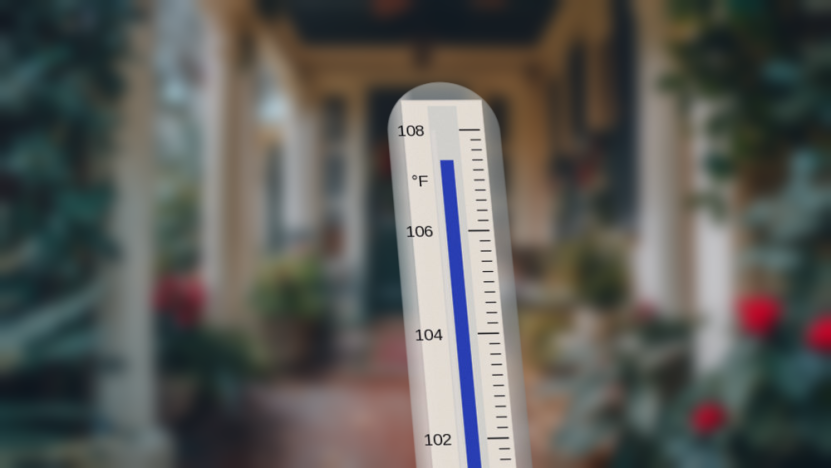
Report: 107.4; °F
